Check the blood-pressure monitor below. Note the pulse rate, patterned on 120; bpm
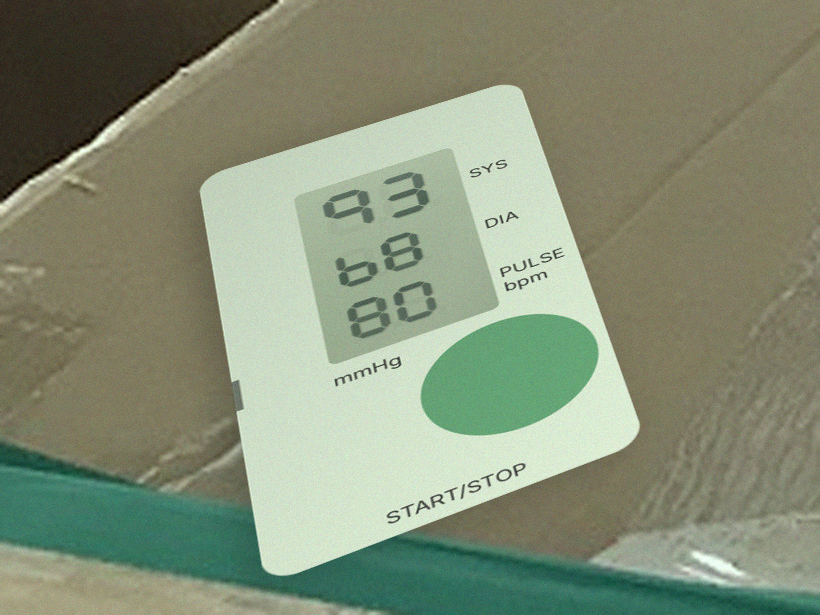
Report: 80; bpm
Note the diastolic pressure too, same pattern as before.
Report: 68; mmHg
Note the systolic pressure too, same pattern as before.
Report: 93; mmHg
